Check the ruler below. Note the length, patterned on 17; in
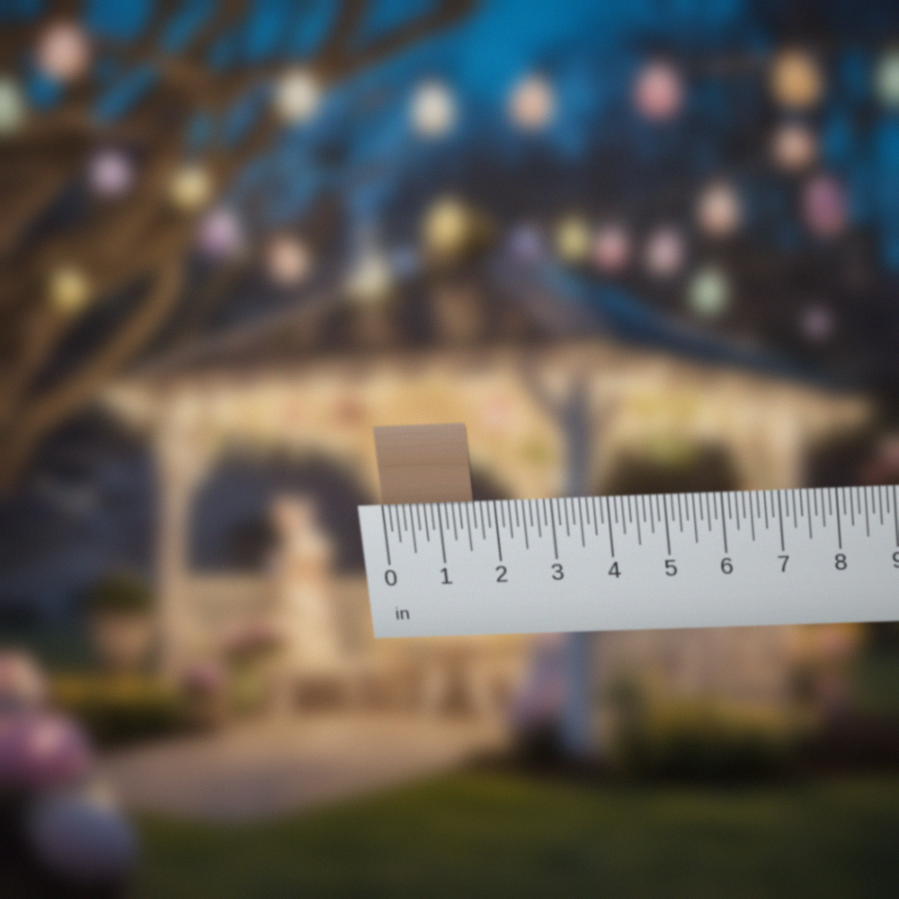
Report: 1.625; in
